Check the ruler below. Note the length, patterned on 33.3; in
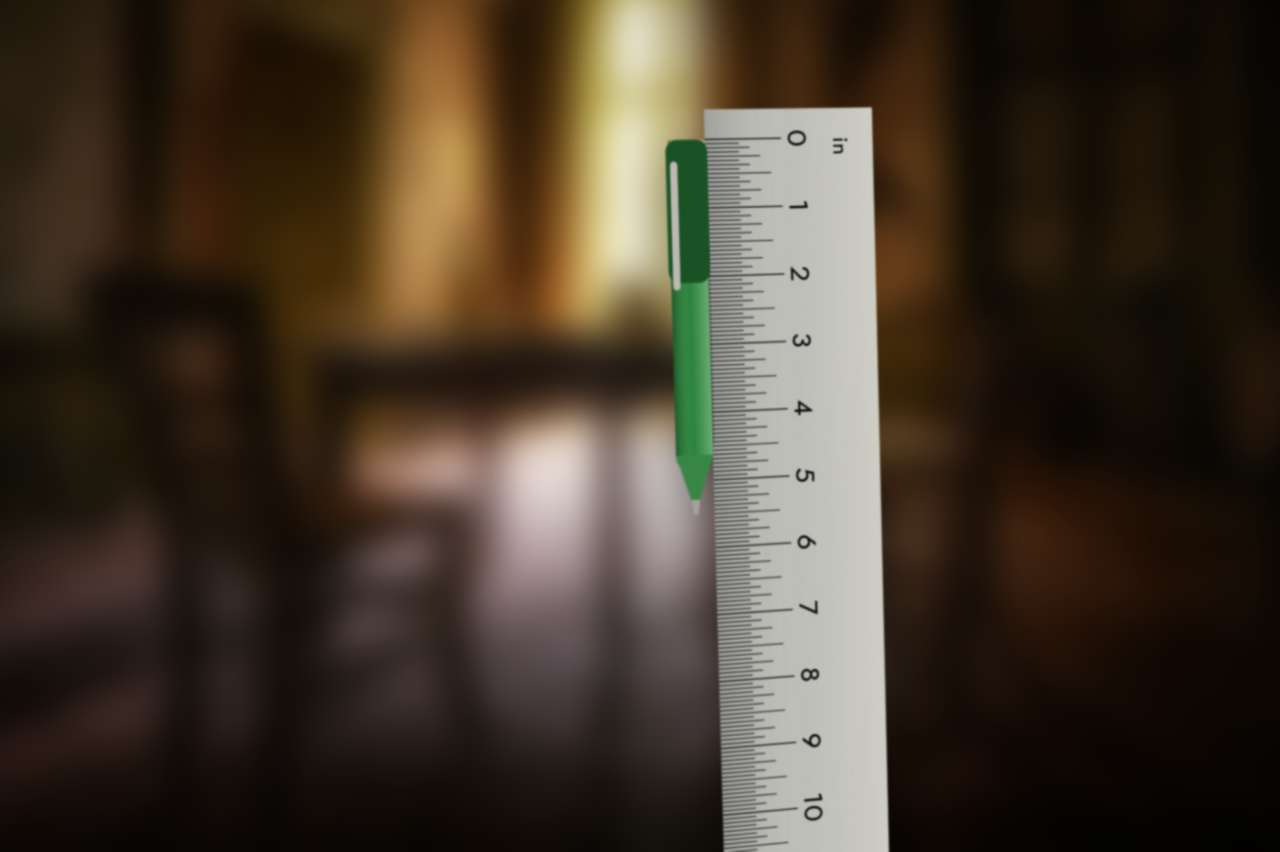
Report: 5.5; in
